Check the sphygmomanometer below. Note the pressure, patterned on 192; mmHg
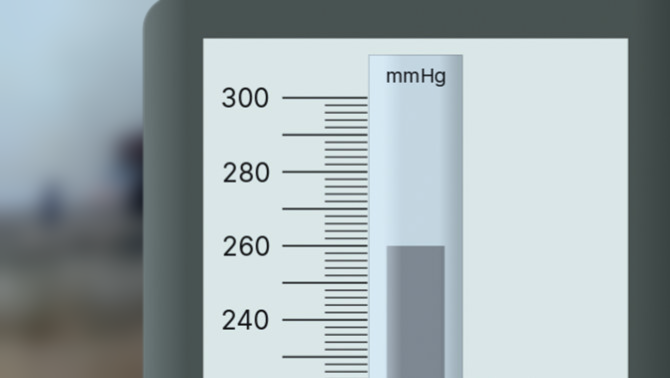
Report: 260; mmHg
